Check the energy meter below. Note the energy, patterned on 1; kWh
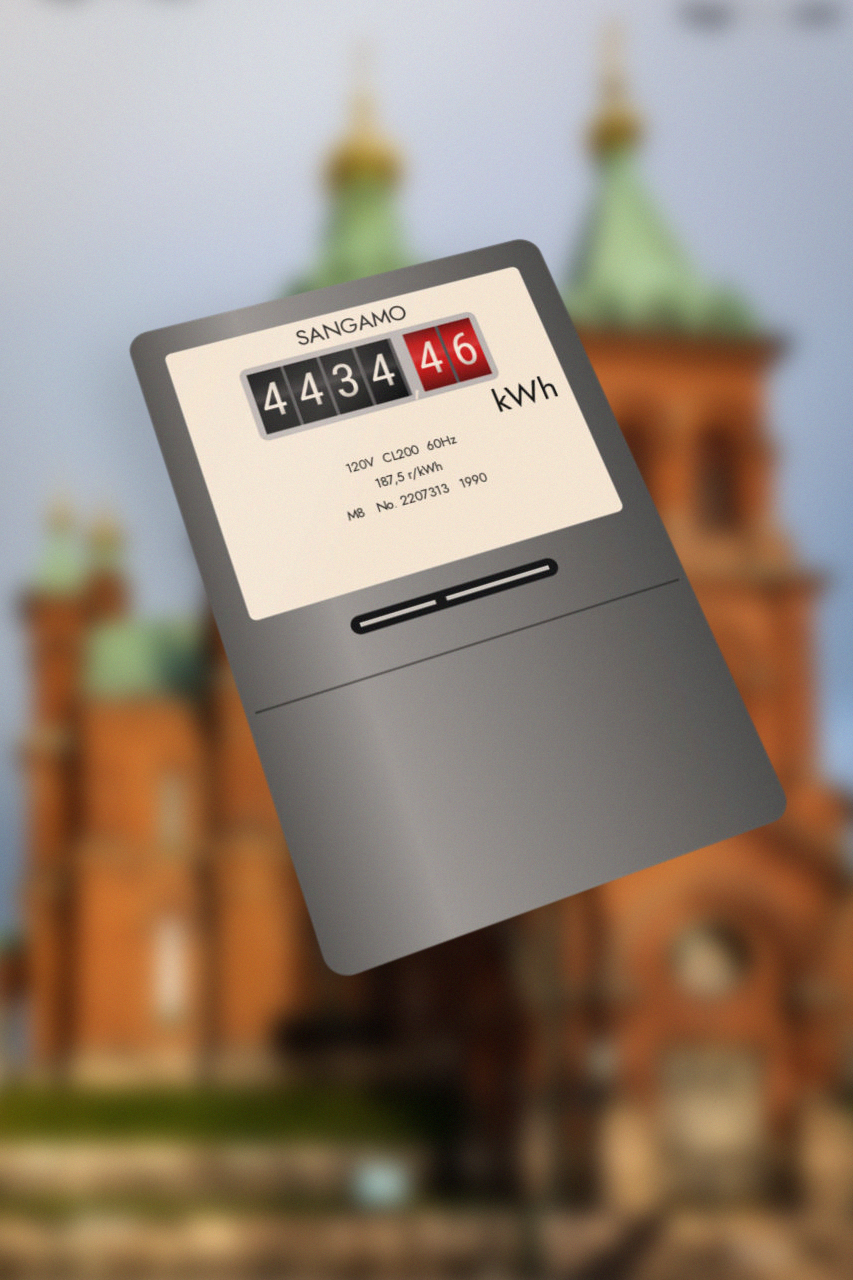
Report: 4434.46; kWh
